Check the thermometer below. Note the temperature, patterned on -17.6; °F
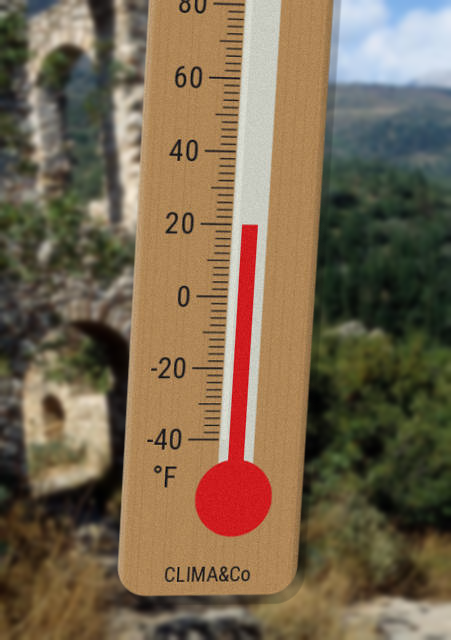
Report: 20; °F
